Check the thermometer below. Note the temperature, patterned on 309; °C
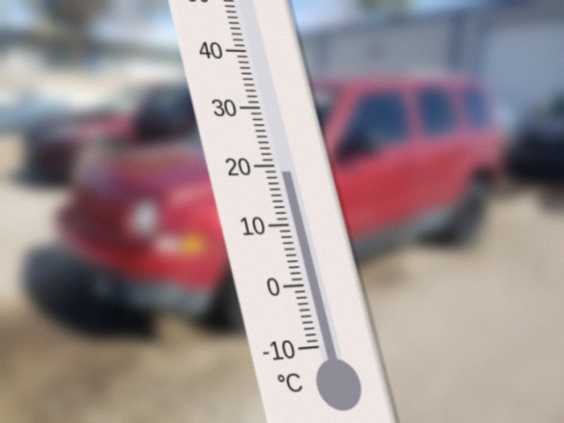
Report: 19; °C
